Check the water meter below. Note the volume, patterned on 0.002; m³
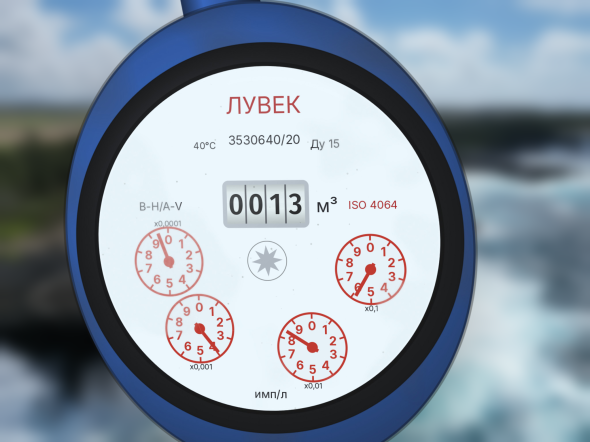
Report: 13.5839; m³
